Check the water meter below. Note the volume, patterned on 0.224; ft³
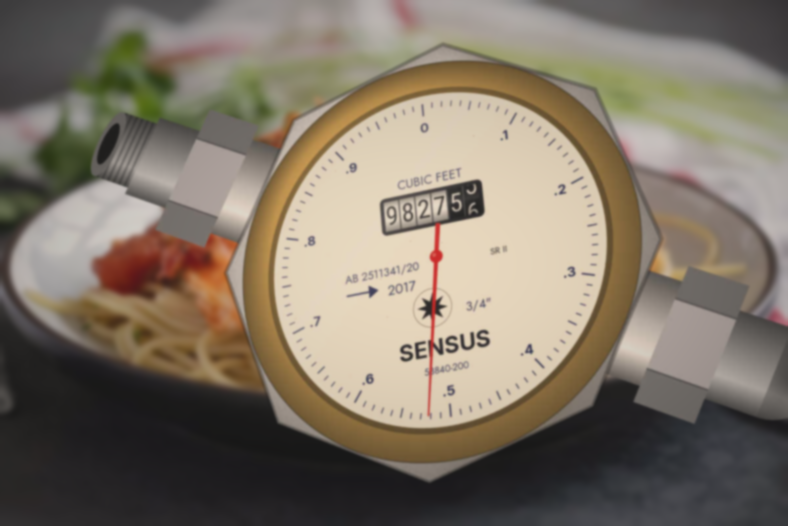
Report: 982755.52; ft³
